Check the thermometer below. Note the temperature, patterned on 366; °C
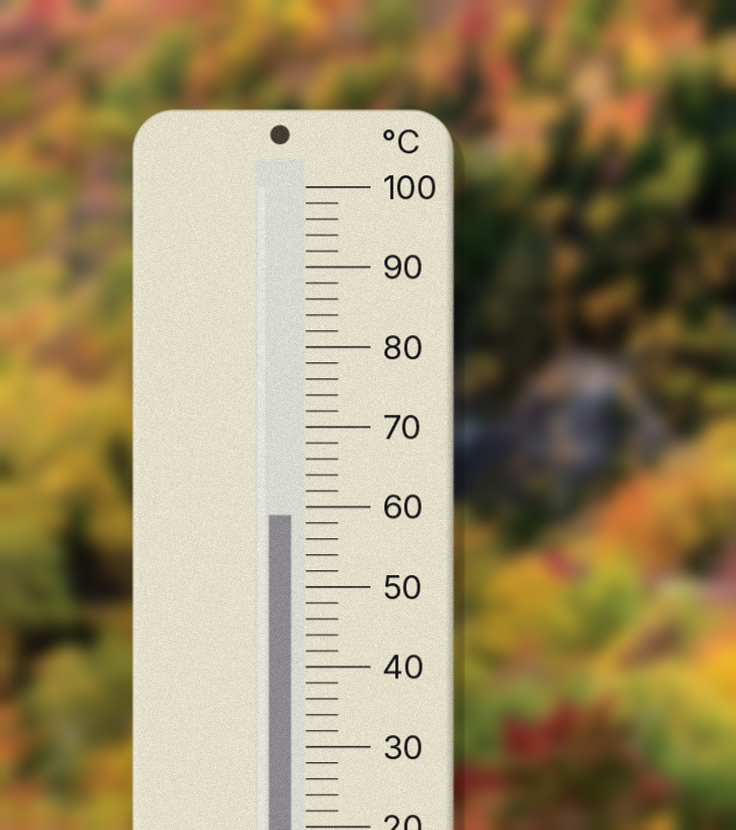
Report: 59; °C
